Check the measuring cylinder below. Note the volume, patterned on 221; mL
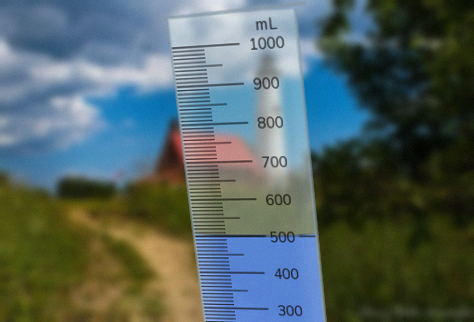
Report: 500; mL
